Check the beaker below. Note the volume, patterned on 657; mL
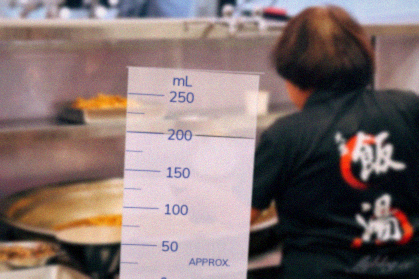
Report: 200; mL
